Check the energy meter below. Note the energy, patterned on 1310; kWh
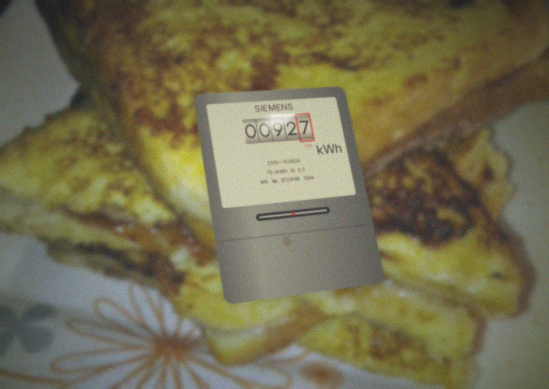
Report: 92.7; kWh
